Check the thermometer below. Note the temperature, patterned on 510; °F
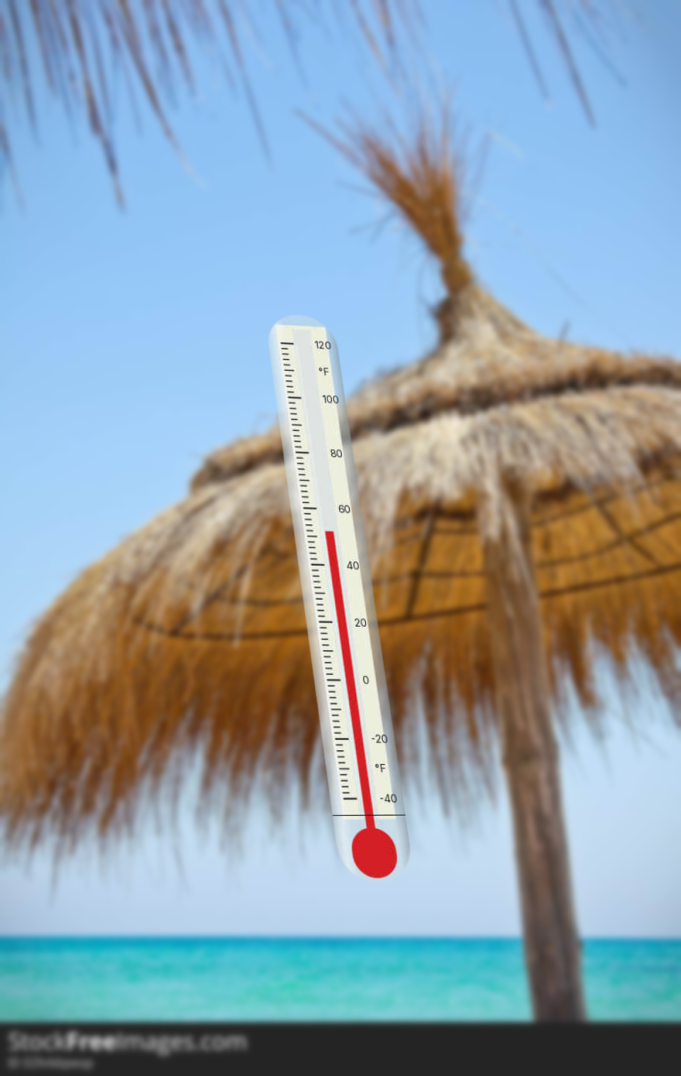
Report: 52; °F
